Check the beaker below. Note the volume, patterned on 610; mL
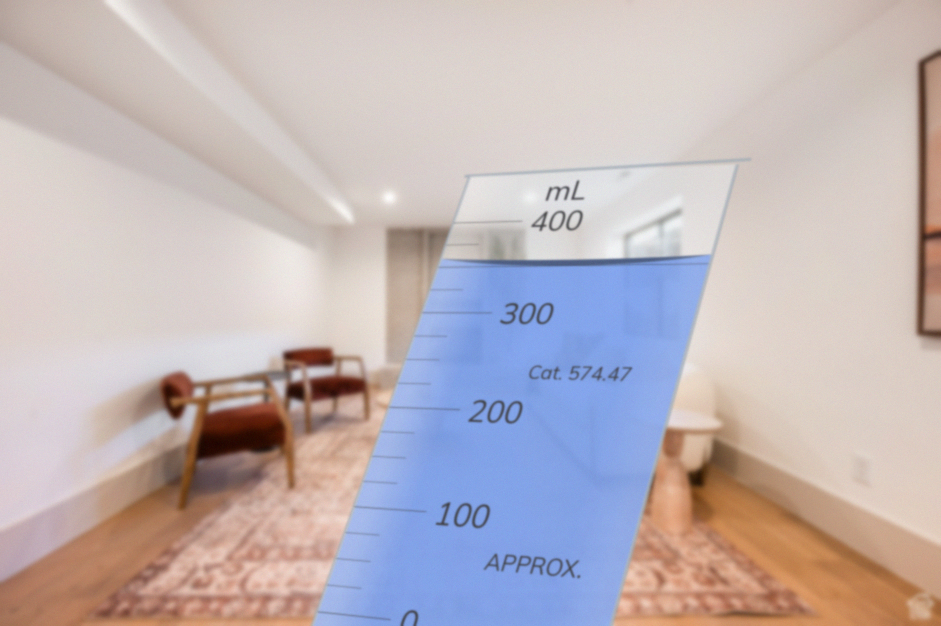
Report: 350; mL
